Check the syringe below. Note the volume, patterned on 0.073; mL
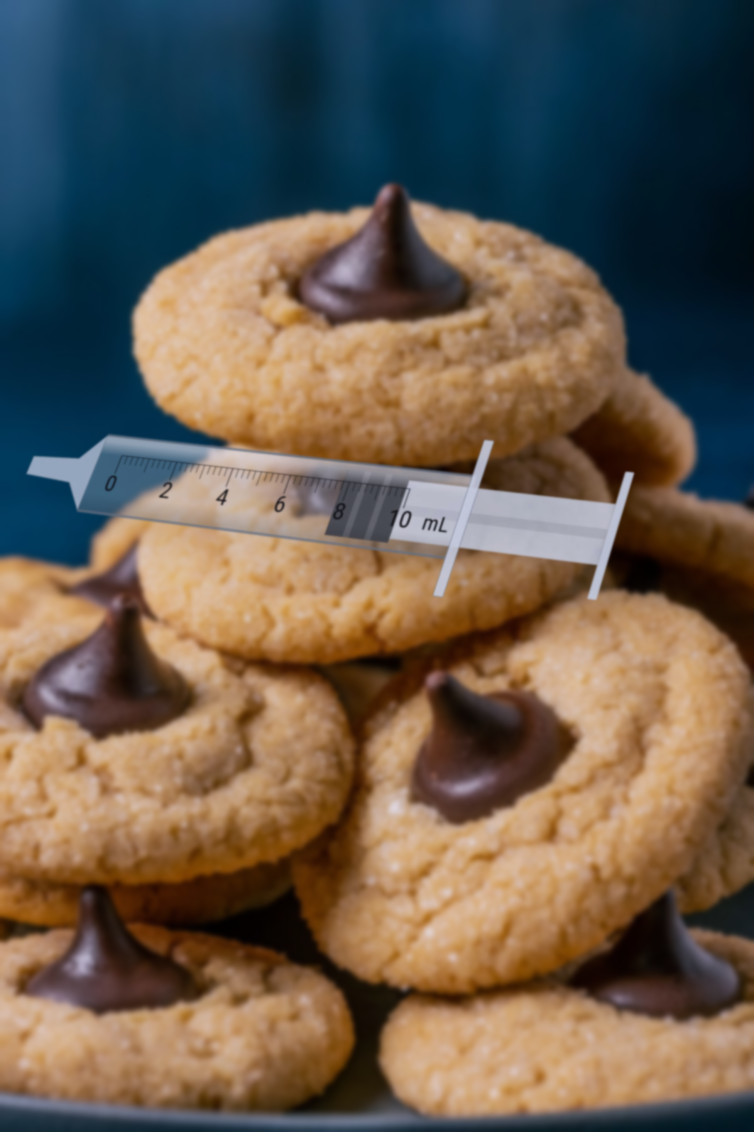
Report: 7.8; mL
